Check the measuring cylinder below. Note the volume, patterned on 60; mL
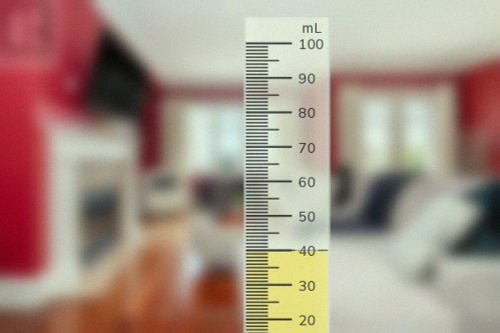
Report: 40; mL
